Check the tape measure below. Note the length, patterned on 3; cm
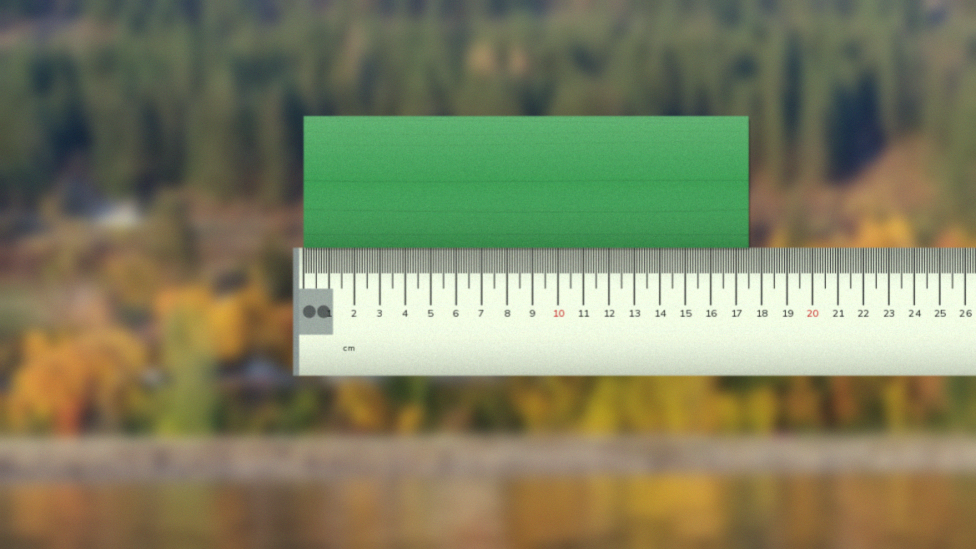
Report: 17.5; cm
